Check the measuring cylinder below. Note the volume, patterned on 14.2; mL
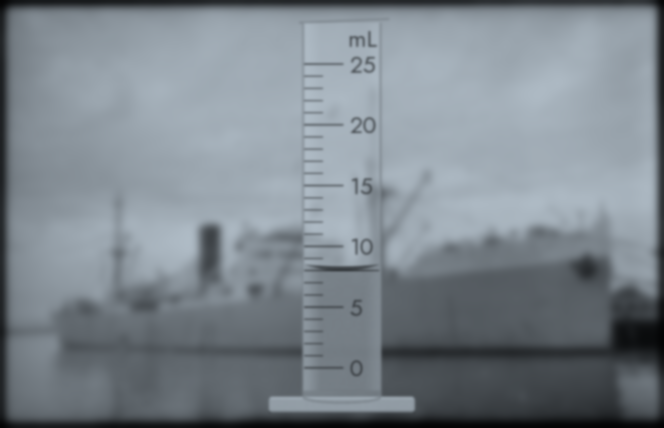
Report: 8; mL
